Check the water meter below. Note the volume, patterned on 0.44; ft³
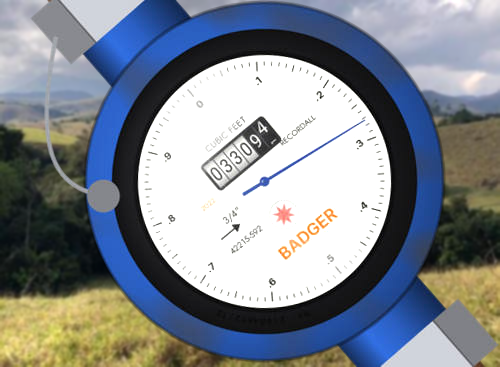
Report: 33094.27; ft³
